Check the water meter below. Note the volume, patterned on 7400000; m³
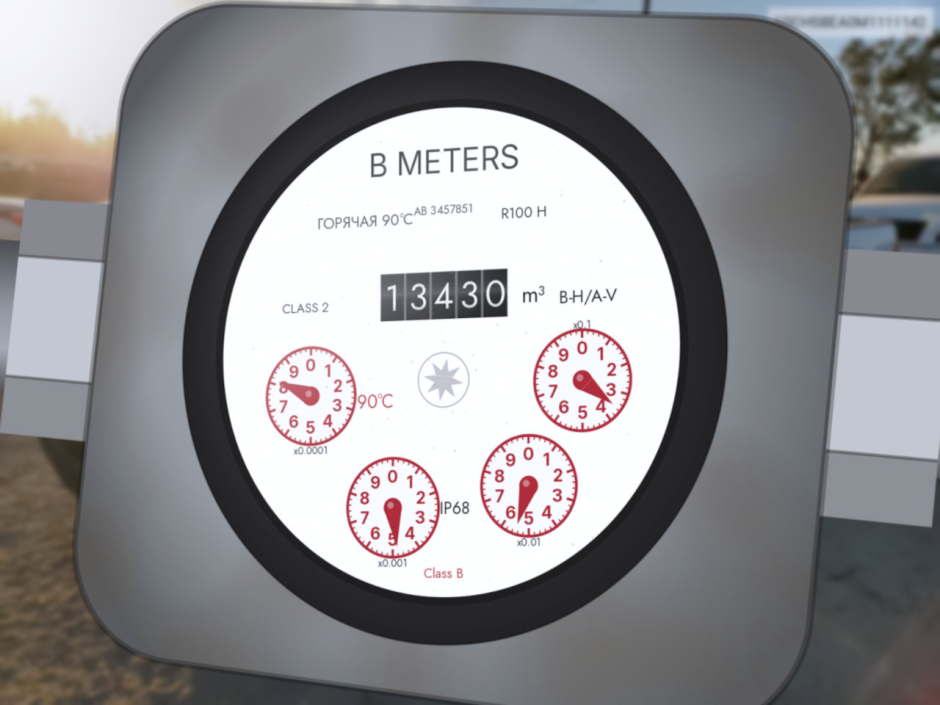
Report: 13430.3548; m³
